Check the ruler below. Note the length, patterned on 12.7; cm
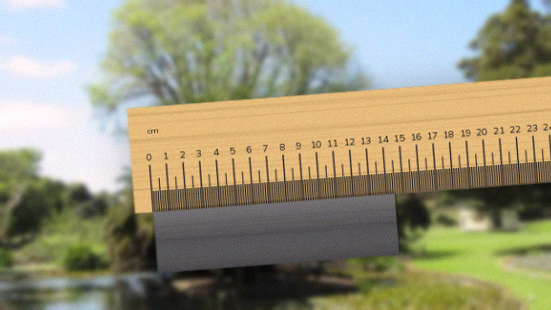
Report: 14.5; cm
